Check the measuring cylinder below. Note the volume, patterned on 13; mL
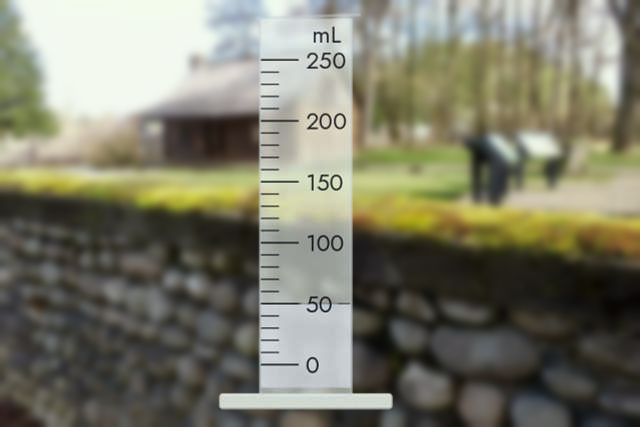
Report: 50; mL
